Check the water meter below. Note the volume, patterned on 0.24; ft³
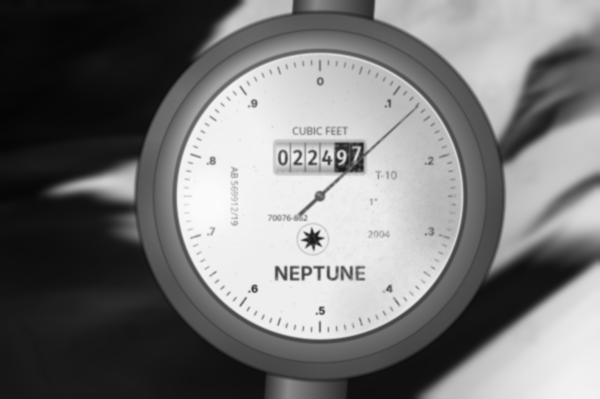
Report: 22497.13; ft³
